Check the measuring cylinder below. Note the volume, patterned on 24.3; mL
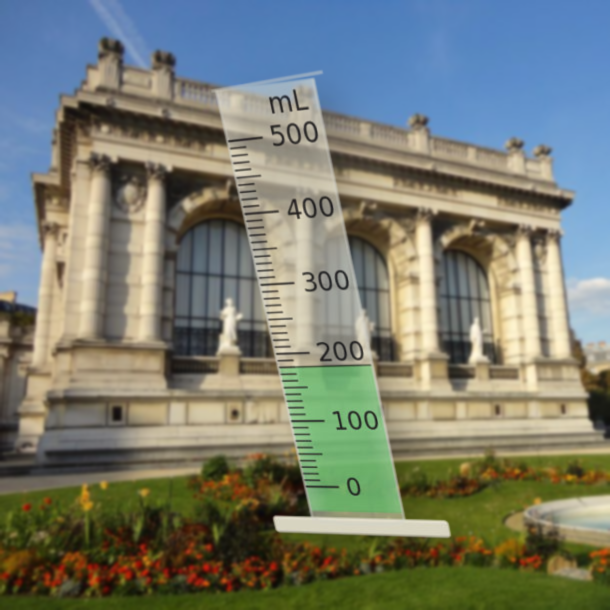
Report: 180; mL
